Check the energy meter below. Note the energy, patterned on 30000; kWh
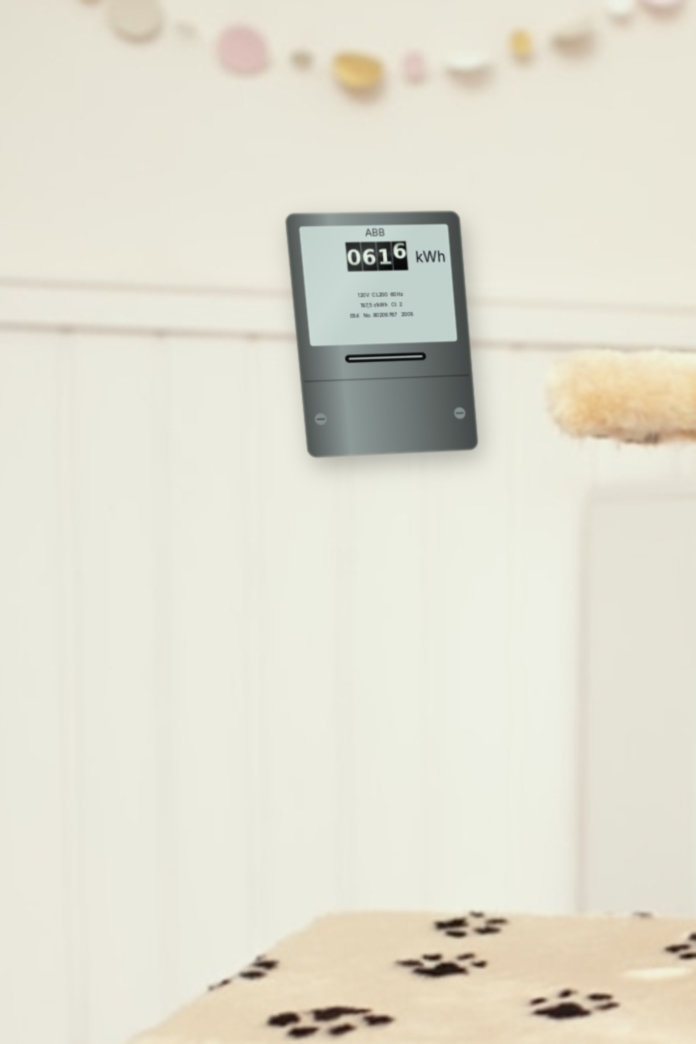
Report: 616; kWh
